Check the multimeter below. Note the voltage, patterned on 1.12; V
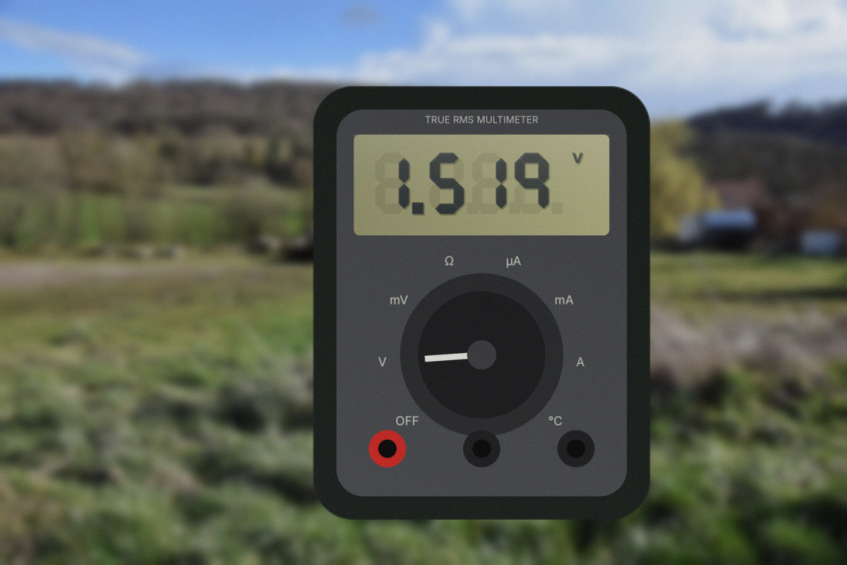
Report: 1.519; V
